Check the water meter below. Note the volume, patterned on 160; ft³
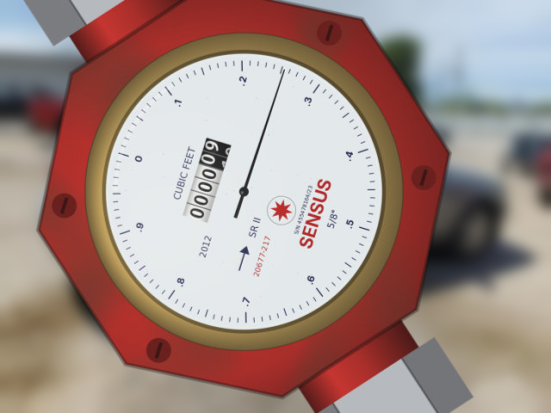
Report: 9.25; ft³
